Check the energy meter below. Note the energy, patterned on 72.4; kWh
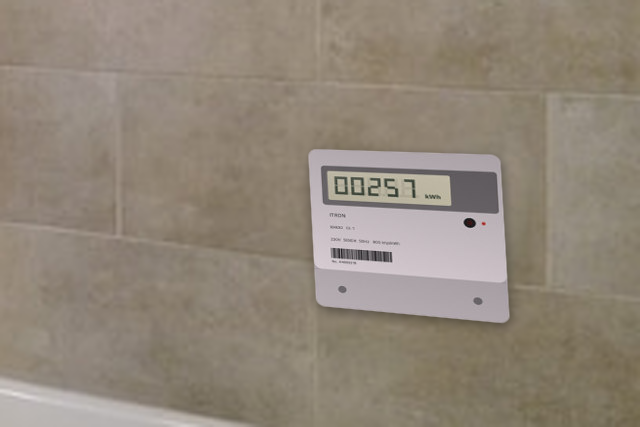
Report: 257; kWh
